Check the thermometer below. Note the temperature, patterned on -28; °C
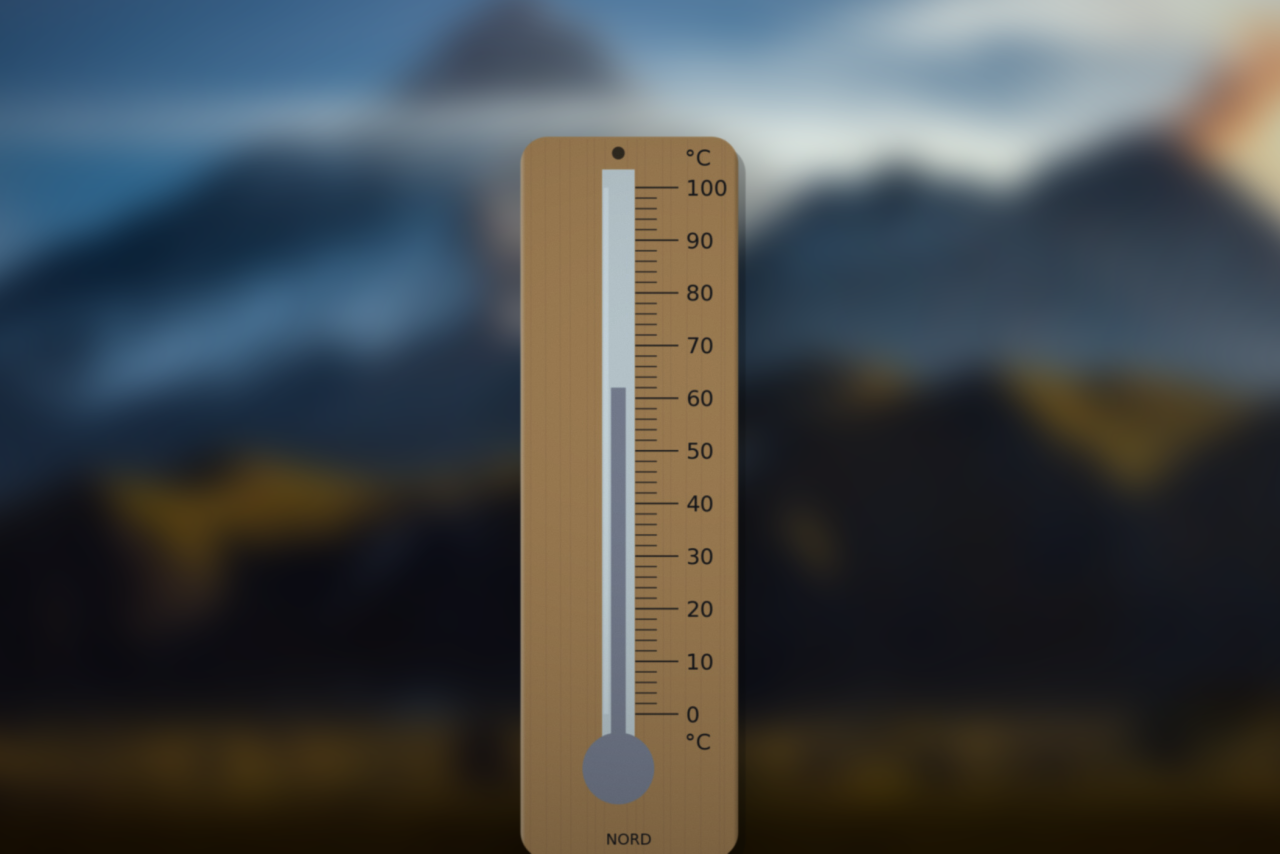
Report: 62; °C
